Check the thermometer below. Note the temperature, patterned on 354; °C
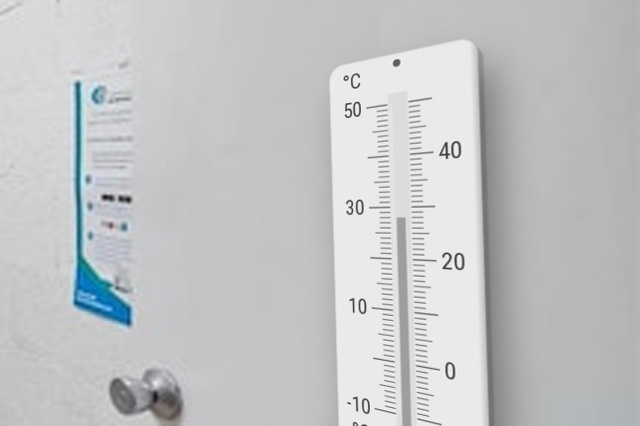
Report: 28; °C
